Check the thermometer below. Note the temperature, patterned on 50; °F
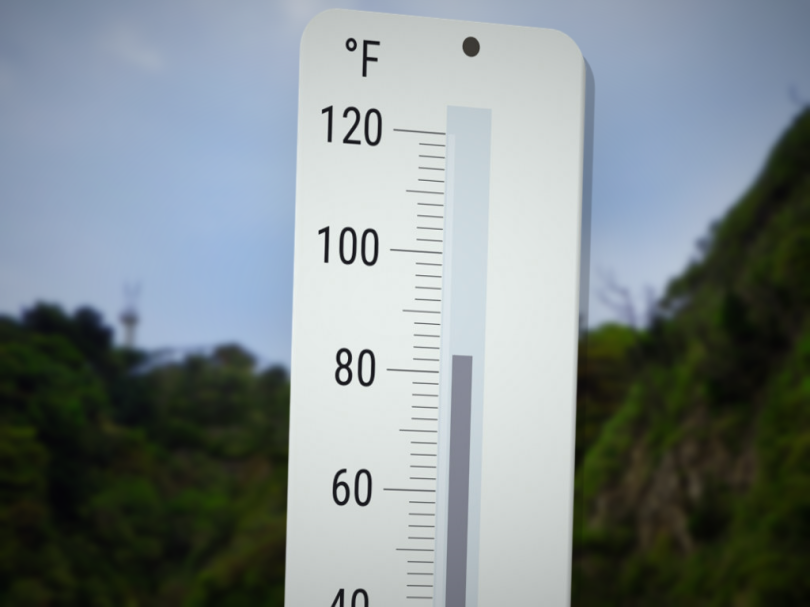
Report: 83; °F
